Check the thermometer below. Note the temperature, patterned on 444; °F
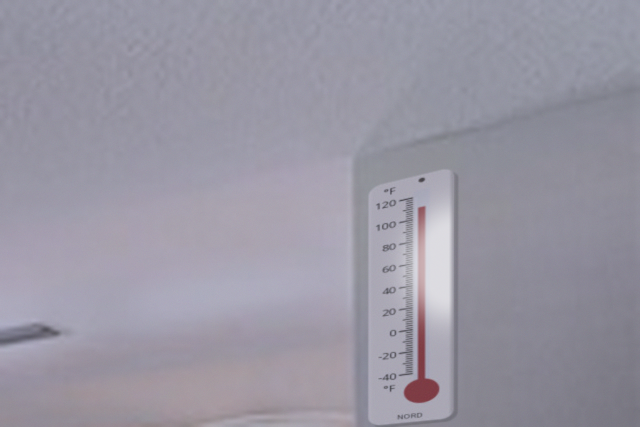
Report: 110; °F
